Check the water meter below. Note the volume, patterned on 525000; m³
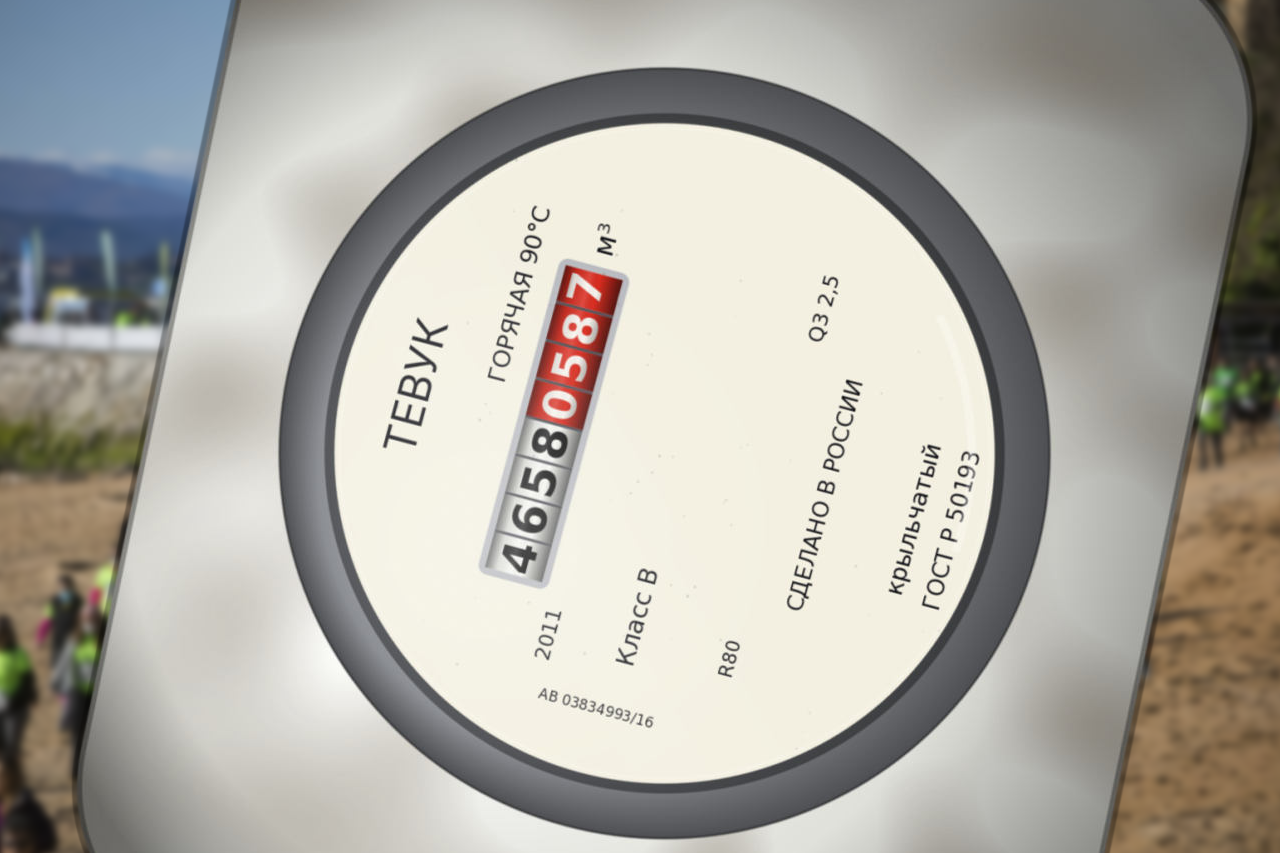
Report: 4658.0587; m³
